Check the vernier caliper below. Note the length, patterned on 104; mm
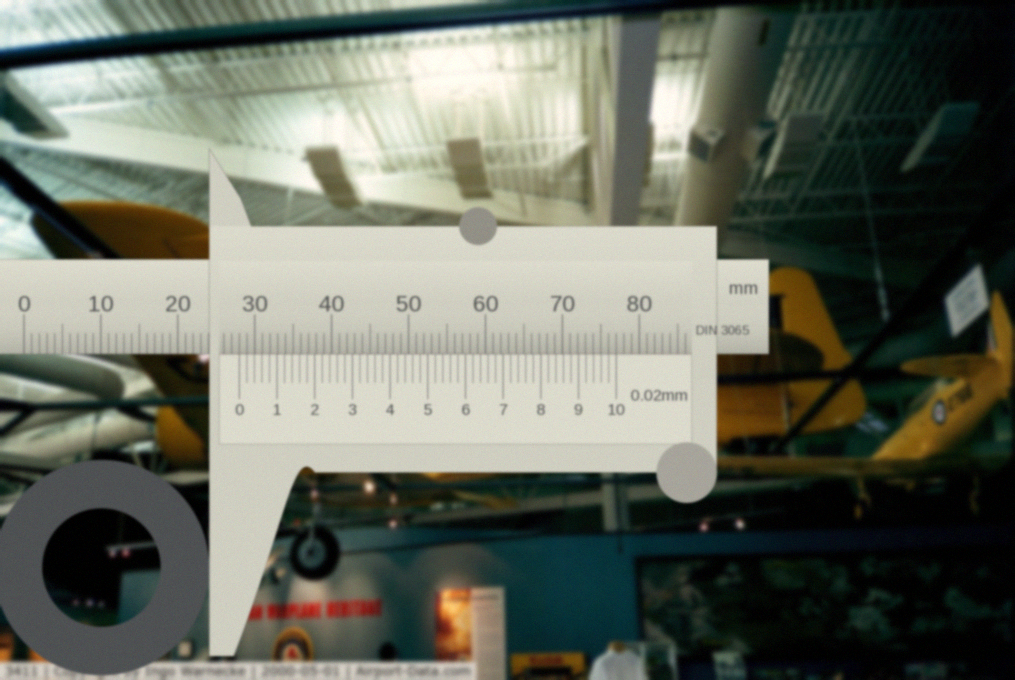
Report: 28.0; mm
